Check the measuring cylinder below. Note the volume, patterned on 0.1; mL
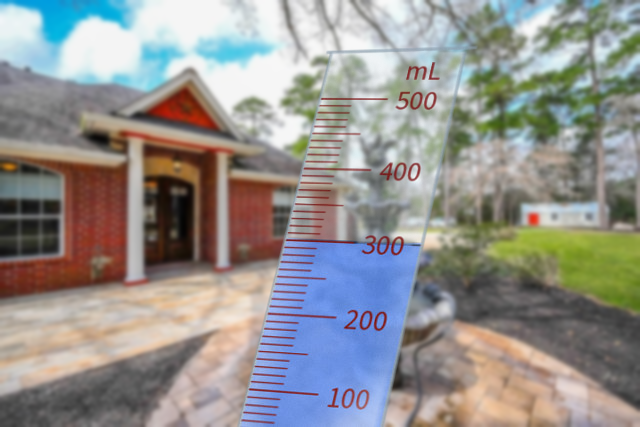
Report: 300; mL
